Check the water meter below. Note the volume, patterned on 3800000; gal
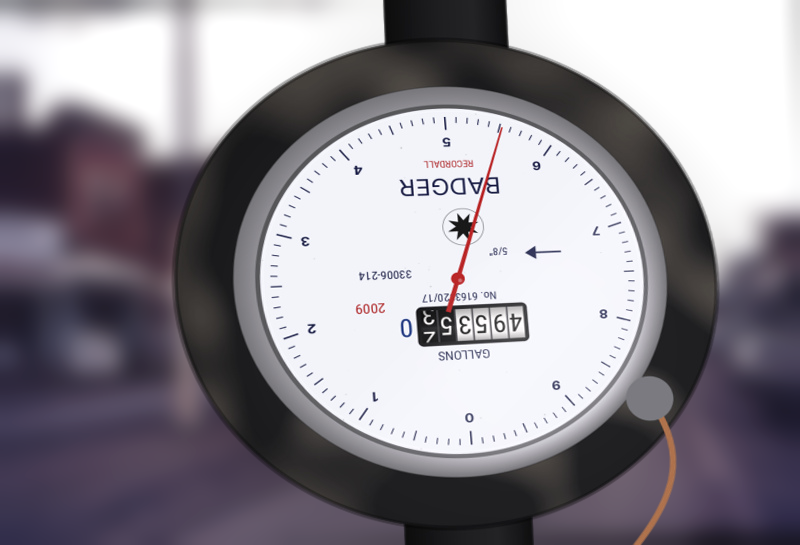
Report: 4953525.5; gal
